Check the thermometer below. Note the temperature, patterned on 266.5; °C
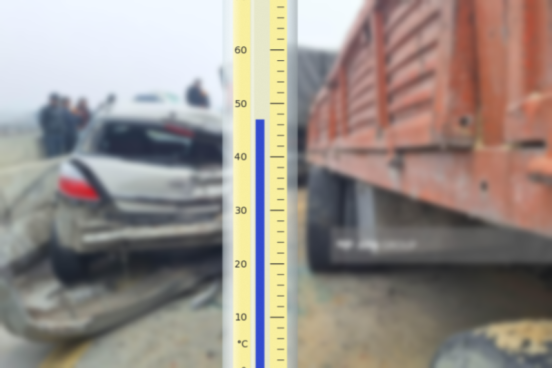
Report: 47; °C
